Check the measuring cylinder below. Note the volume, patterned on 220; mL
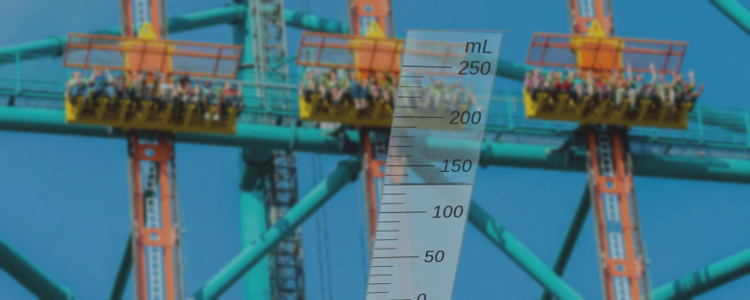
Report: 130; mL
